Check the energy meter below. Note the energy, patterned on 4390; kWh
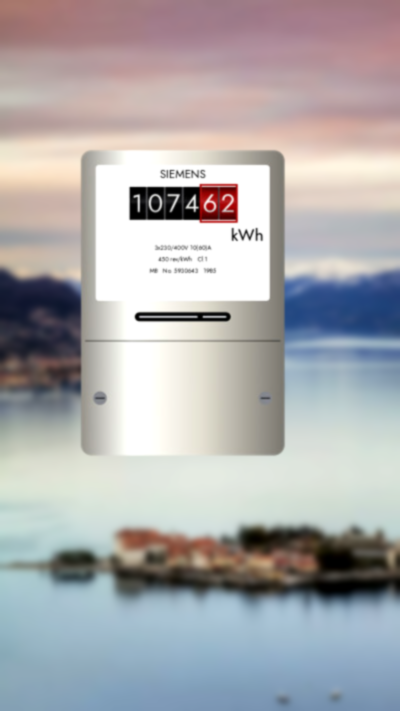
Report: 1074.62; kWh
